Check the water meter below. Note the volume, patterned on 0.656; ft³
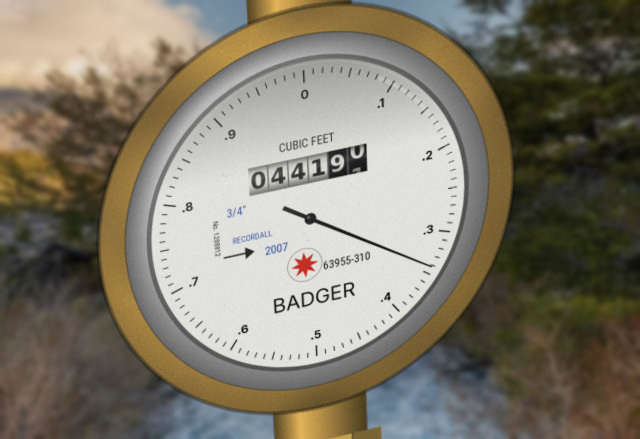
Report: 44190.34; ft³
